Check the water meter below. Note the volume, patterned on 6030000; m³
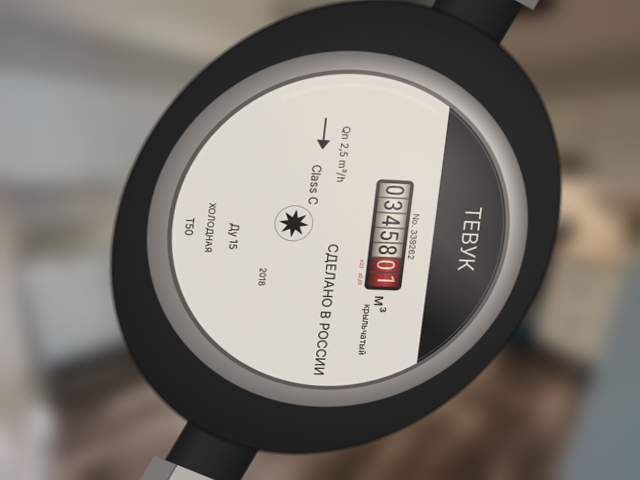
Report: 3458.01; m³
